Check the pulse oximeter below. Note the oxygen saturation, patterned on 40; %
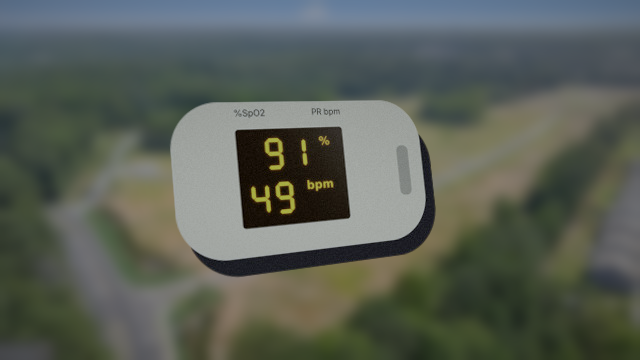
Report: 91; %
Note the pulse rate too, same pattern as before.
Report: 49; bpm
